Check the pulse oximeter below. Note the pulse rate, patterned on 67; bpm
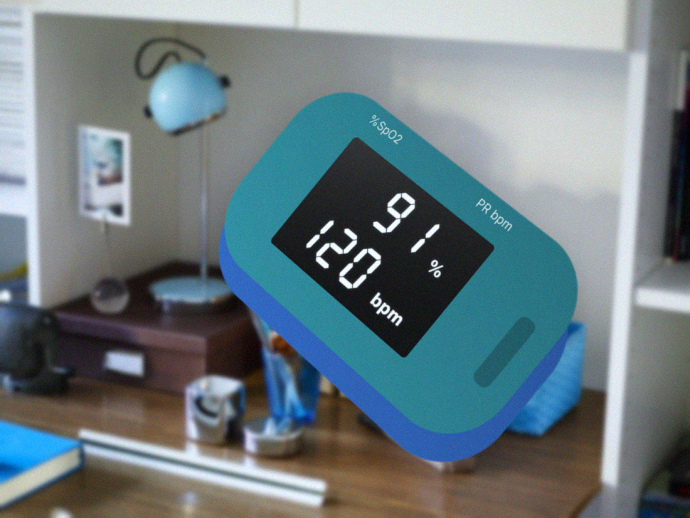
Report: 120; bpm
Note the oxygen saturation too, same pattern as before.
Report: 91; %
